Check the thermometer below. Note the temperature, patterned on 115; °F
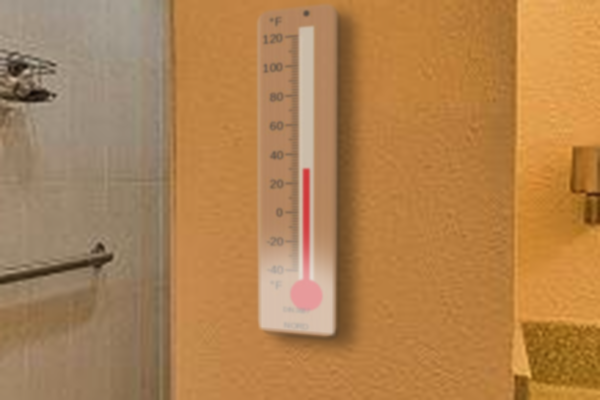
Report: 30; °F
